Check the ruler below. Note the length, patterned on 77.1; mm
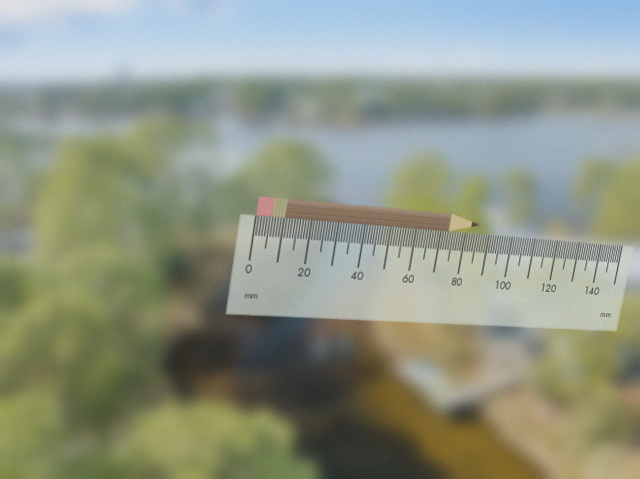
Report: 85; mm
